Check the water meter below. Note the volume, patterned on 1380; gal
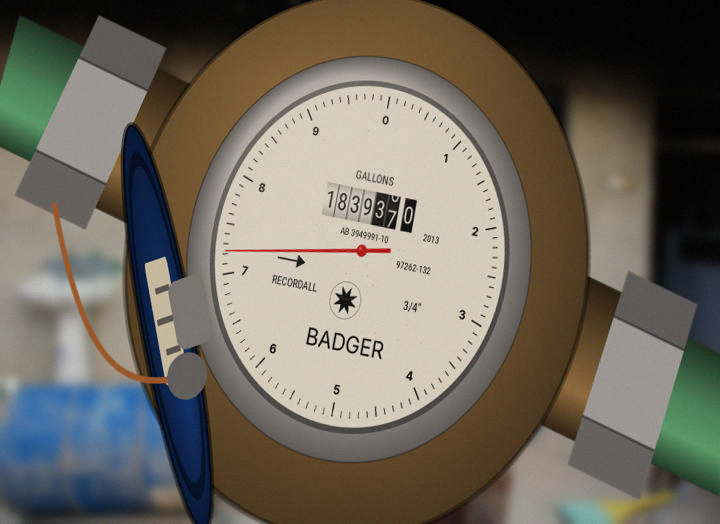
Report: 1839367.2; gal
